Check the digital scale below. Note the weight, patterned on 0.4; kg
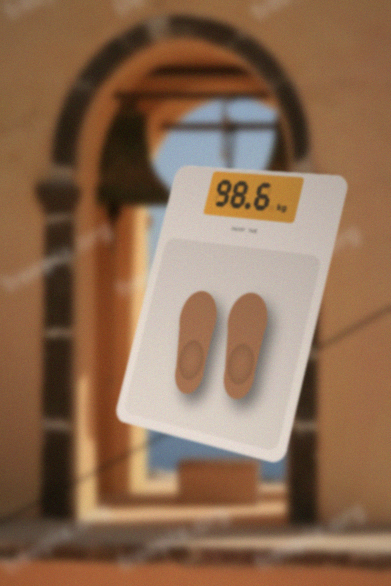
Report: 98.6; kg
